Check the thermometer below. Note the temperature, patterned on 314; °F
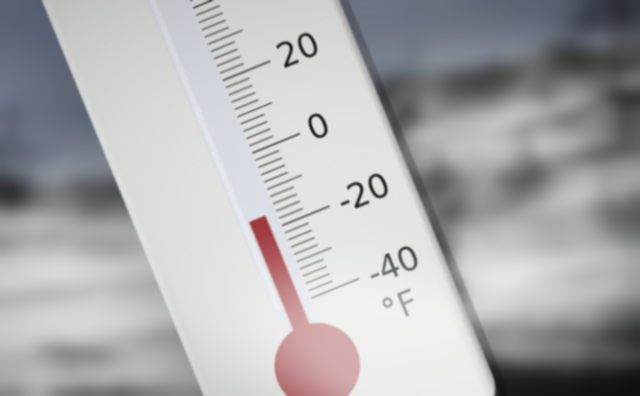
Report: -16; °F
